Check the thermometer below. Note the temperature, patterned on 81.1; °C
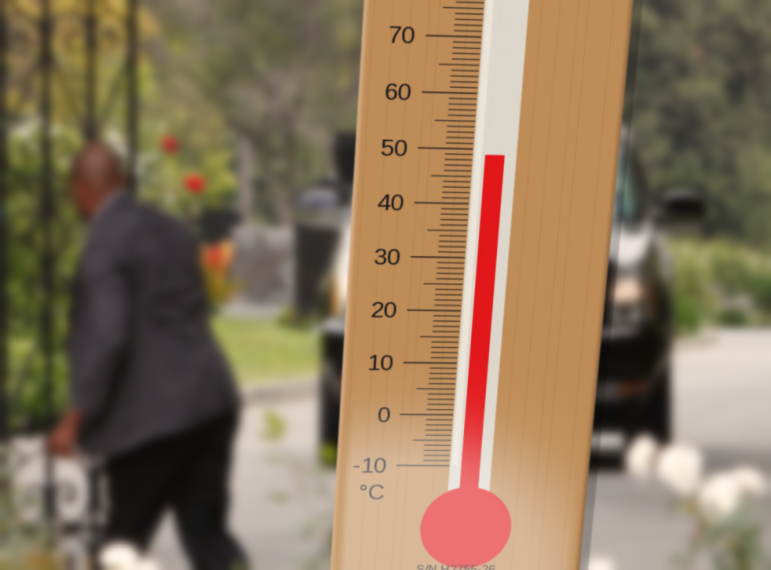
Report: 49; °C
